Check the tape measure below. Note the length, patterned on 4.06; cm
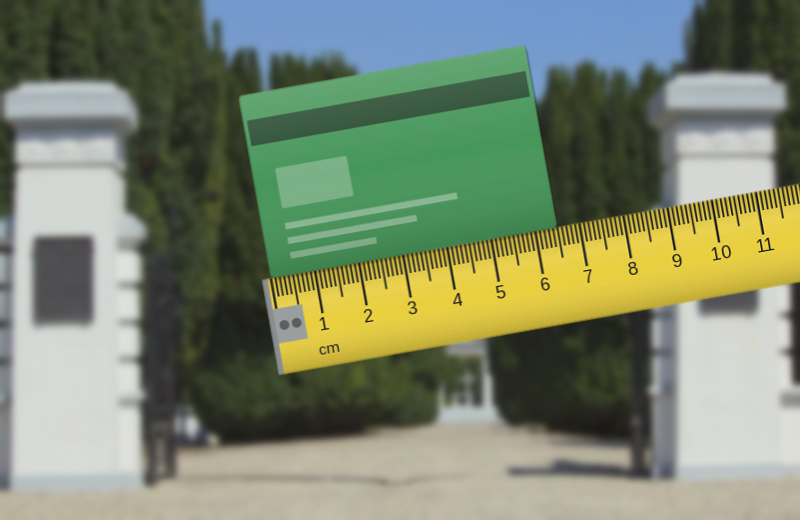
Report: 6.5; cm
